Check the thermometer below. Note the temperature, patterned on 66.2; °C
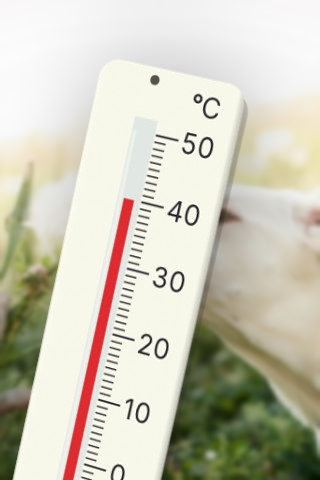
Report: 40; °C
